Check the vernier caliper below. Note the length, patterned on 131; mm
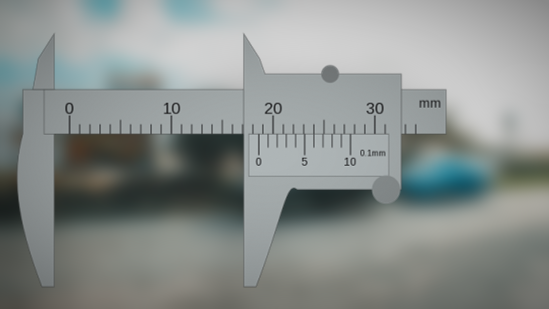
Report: 18.6; mm
